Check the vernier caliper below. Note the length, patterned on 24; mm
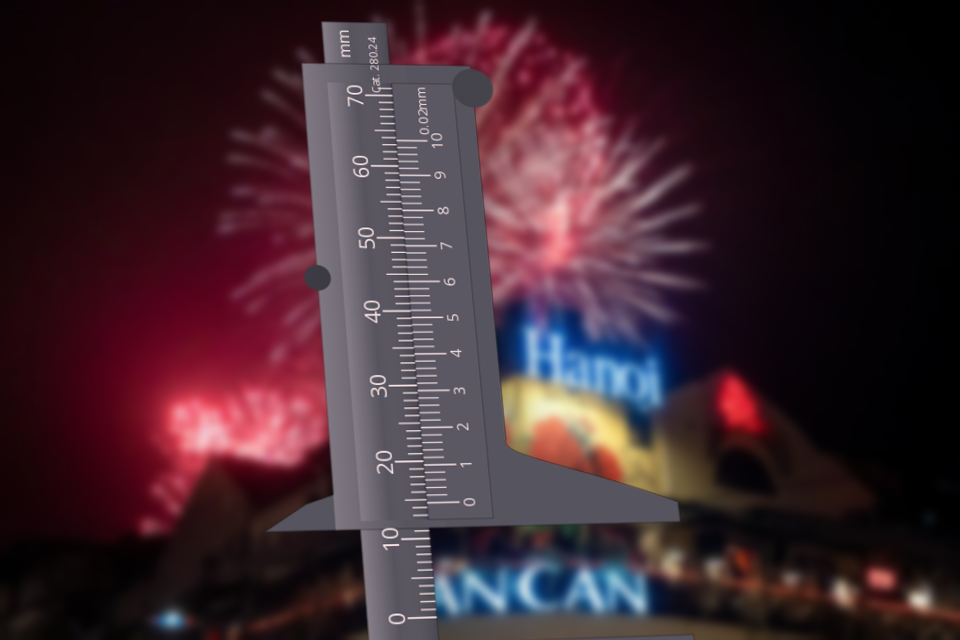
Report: 14.6; mm
